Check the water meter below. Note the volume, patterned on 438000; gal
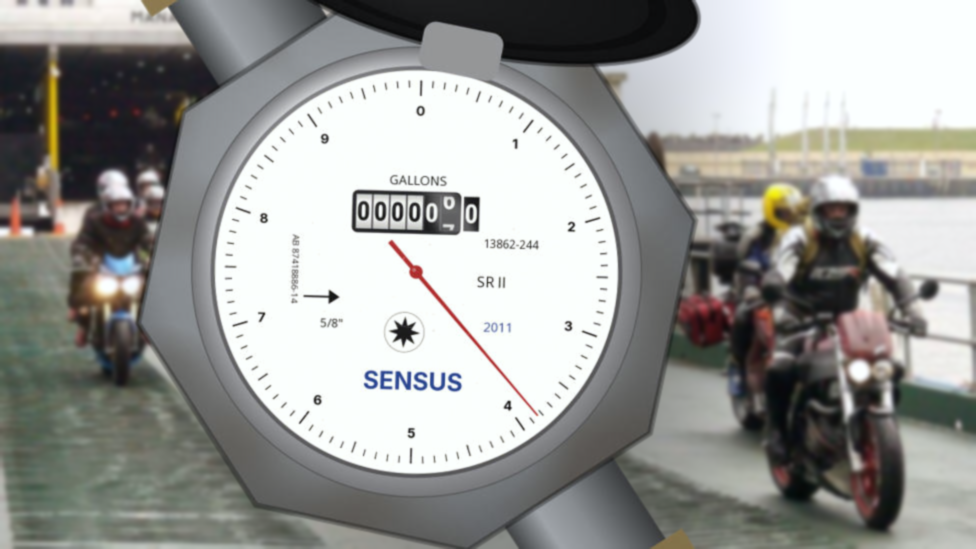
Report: 63.8; gal
